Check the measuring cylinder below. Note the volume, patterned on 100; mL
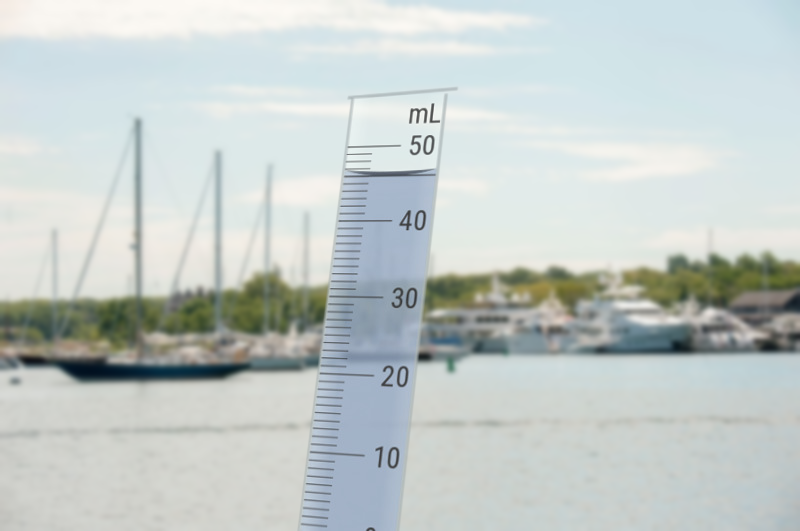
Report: 46; mL
